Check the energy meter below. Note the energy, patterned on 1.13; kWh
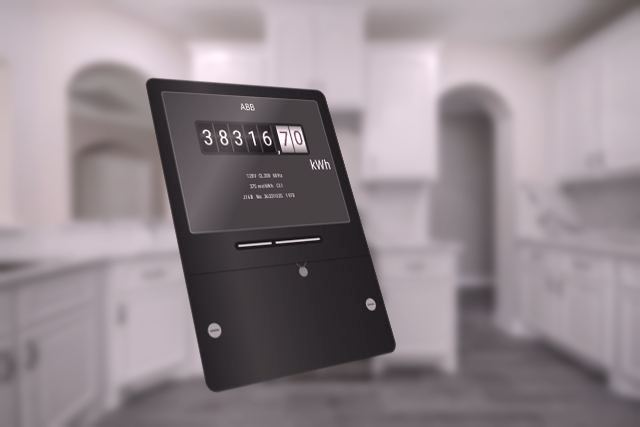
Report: 38316.70; kWh
